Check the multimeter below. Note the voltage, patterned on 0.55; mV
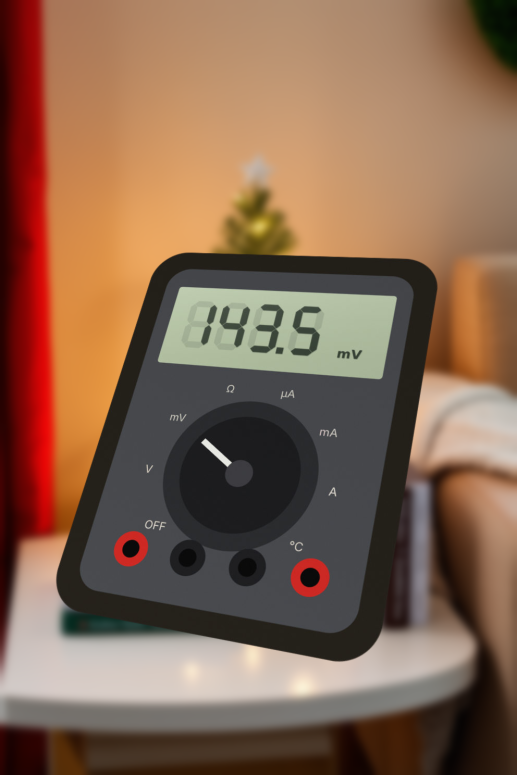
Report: 143.5; mV
